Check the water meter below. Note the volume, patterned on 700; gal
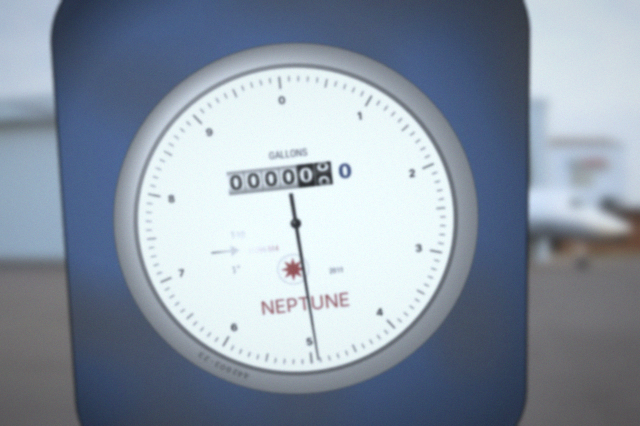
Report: 84.9; gal
